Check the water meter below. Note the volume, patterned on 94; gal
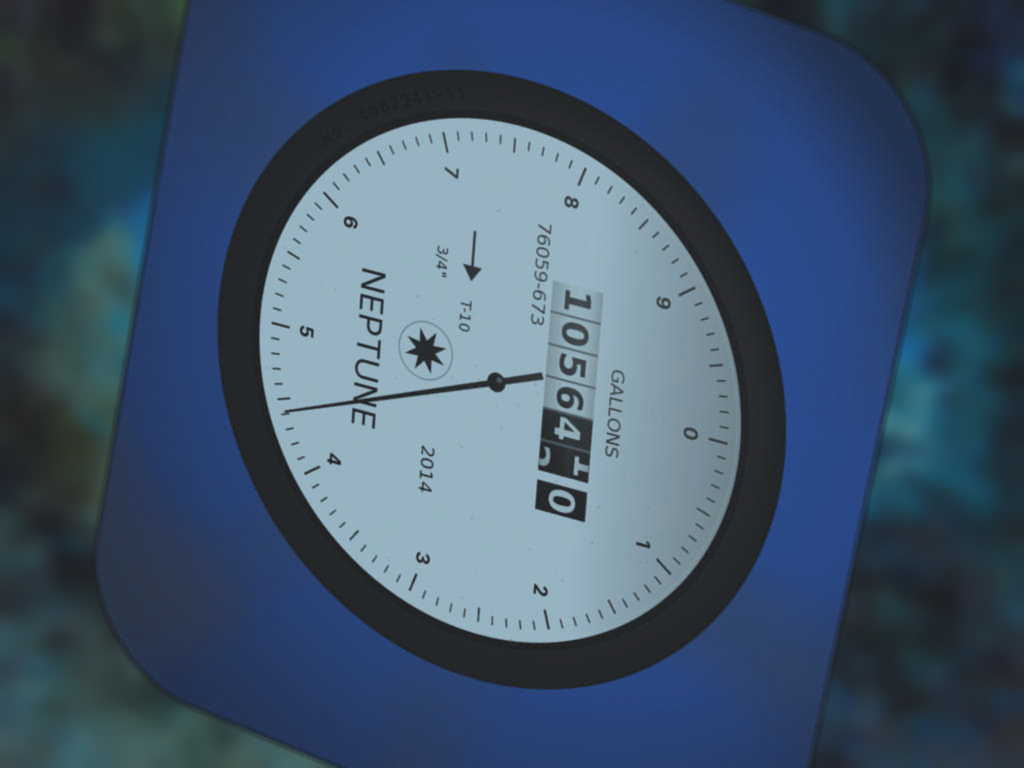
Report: 1056414.4; gal
